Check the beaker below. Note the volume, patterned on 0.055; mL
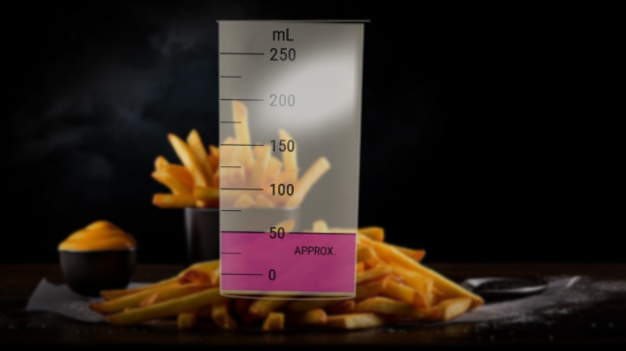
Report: 50; mL
